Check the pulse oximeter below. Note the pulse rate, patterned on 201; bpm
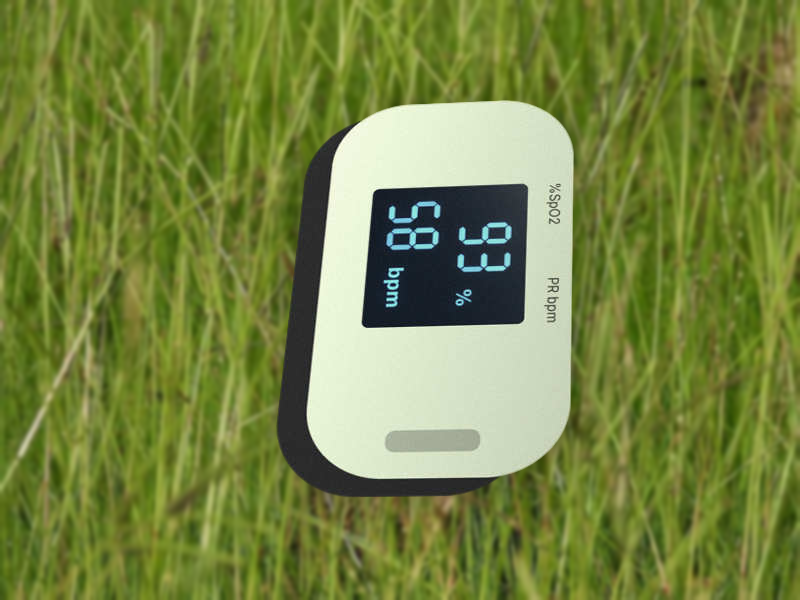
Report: 58; bpm
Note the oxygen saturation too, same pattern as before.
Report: 93; %
